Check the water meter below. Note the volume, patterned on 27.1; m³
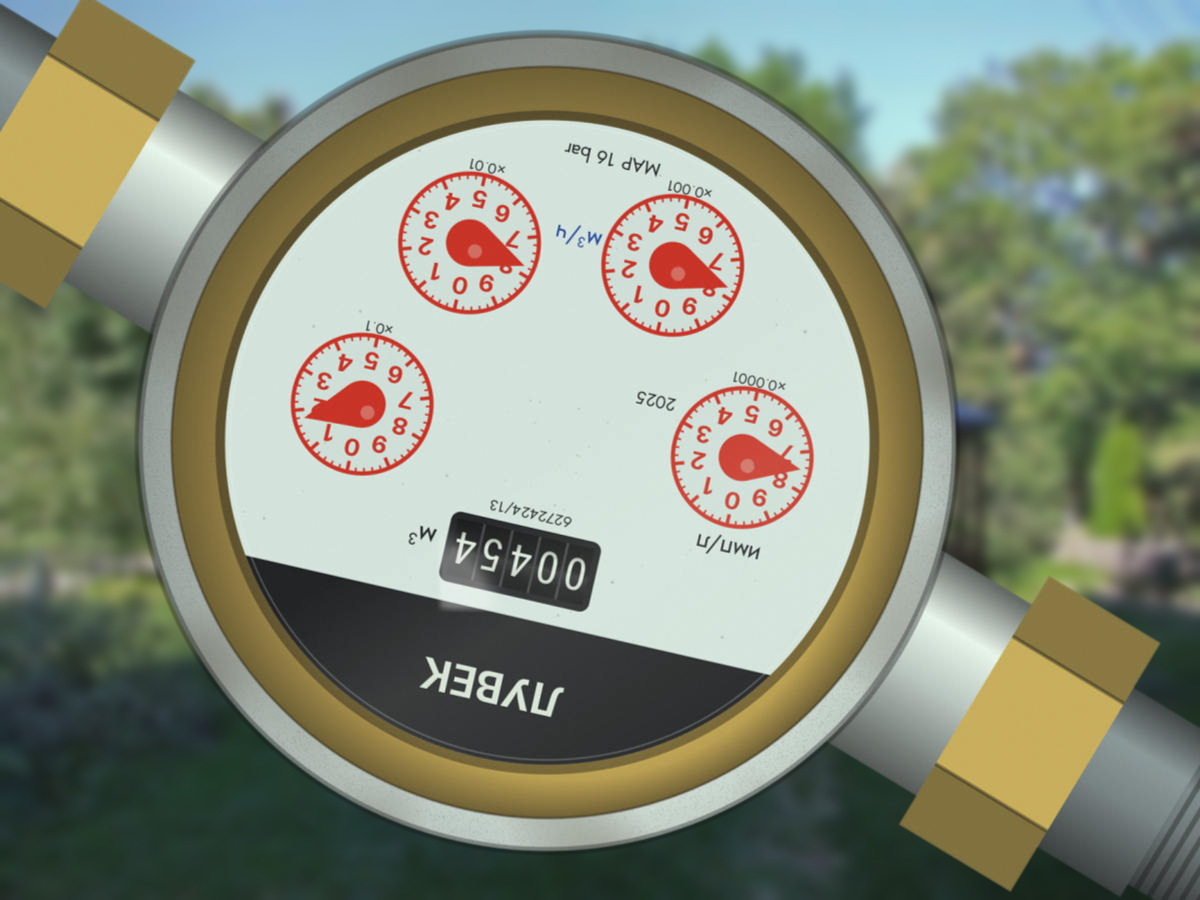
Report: 454.1777; m³
